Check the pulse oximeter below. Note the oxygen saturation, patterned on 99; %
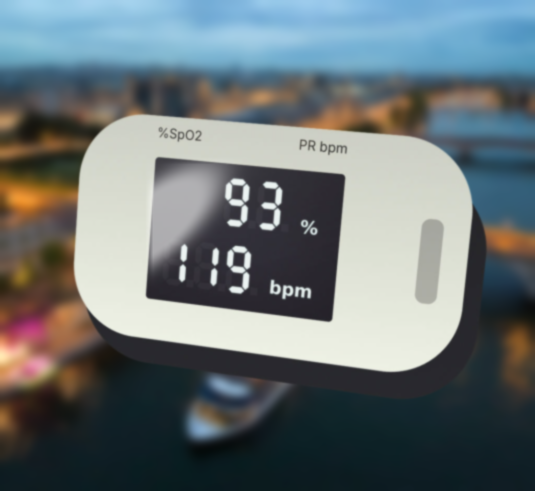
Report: 93; %
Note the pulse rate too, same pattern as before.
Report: 119; bpm
